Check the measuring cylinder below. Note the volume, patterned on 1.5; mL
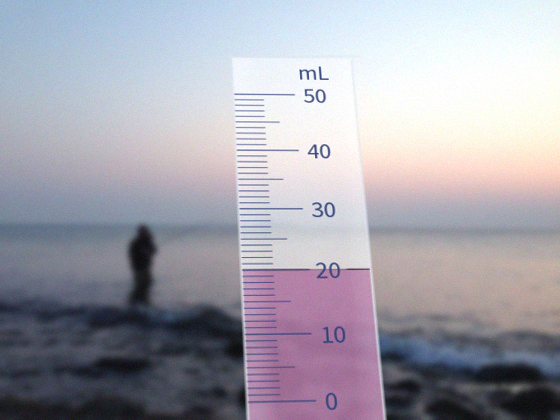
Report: 20; mL
